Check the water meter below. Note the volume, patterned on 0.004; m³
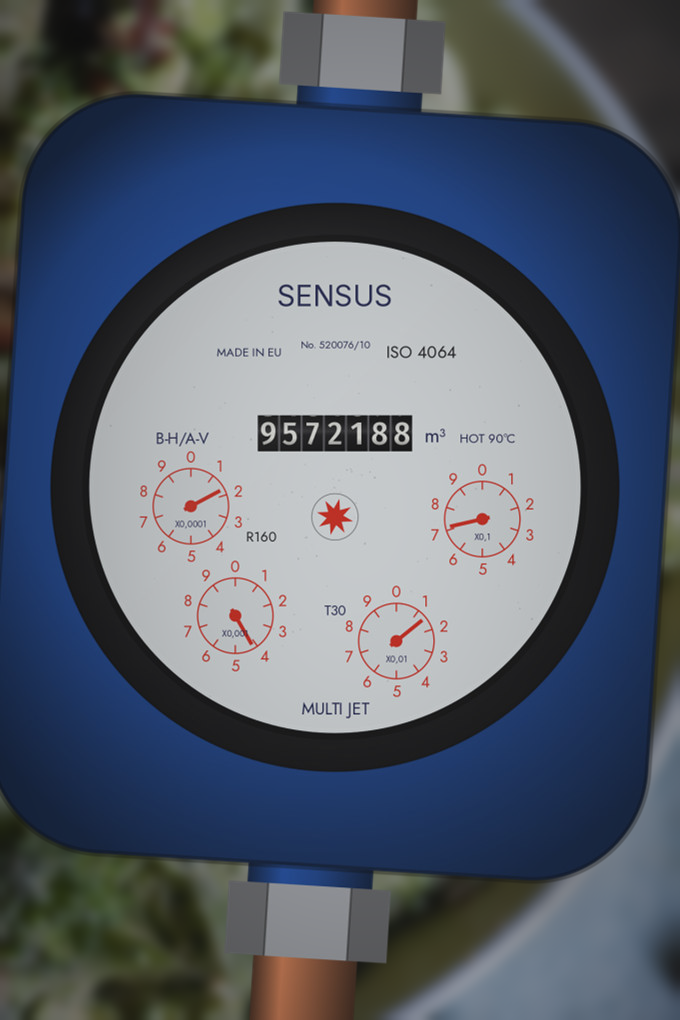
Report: 9572188.7141; m³
